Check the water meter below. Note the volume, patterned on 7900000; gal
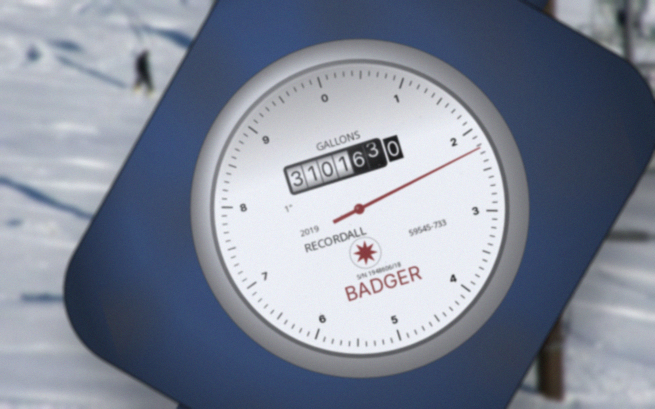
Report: 3101632.2; gal
